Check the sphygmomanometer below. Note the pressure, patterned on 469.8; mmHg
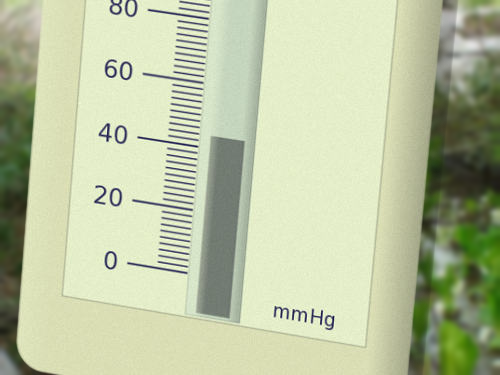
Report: 44; mmHg
